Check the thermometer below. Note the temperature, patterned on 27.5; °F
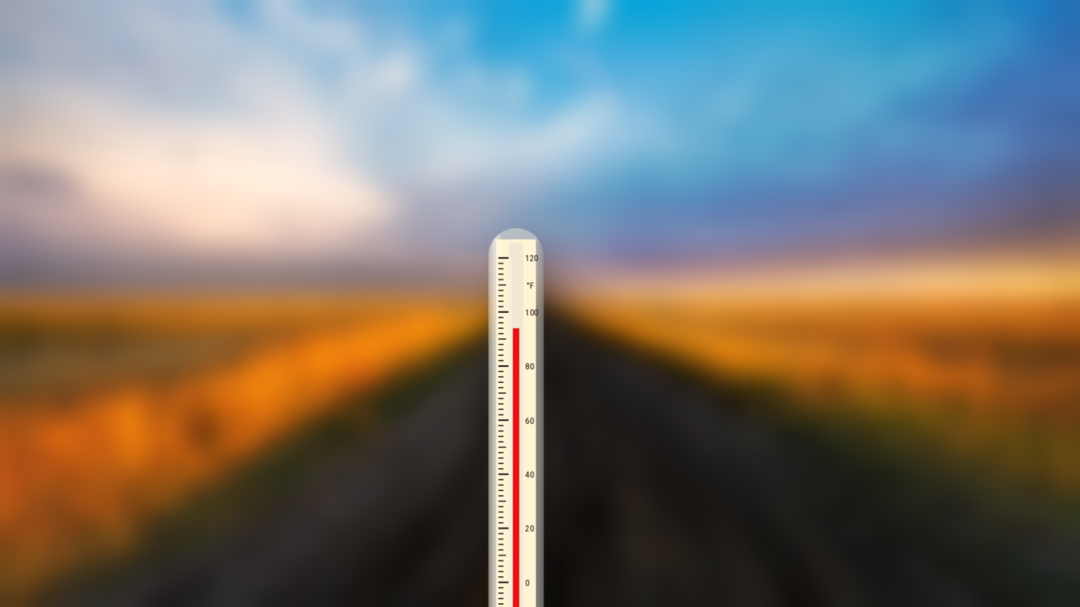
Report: 94; °F
